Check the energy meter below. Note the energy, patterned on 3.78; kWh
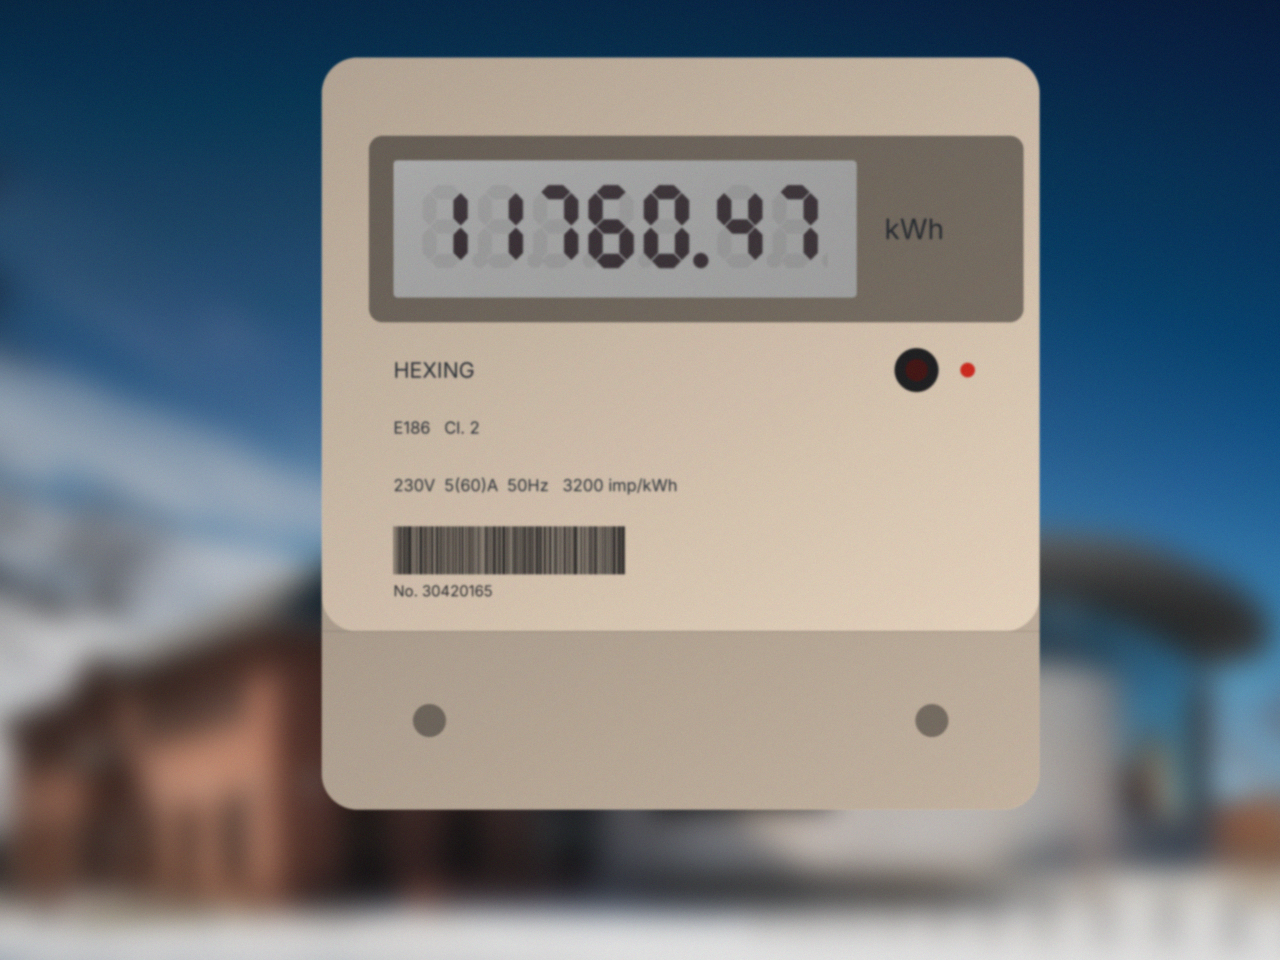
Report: 11760.47; kWh
